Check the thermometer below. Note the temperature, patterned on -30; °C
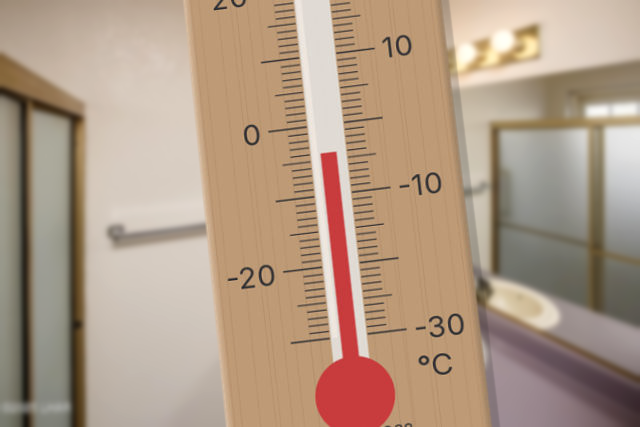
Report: -4; °C
